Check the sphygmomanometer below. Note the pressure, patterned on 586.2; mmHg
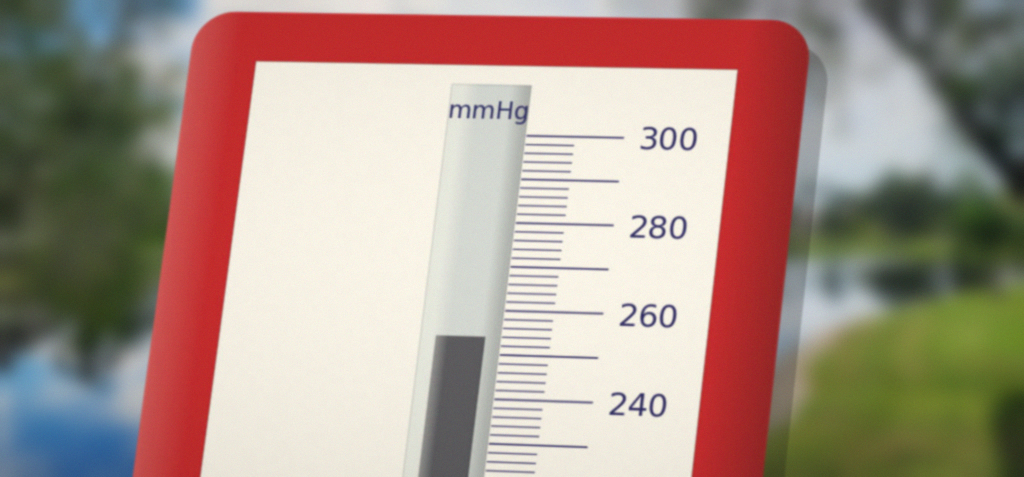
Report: 254; mmHg
